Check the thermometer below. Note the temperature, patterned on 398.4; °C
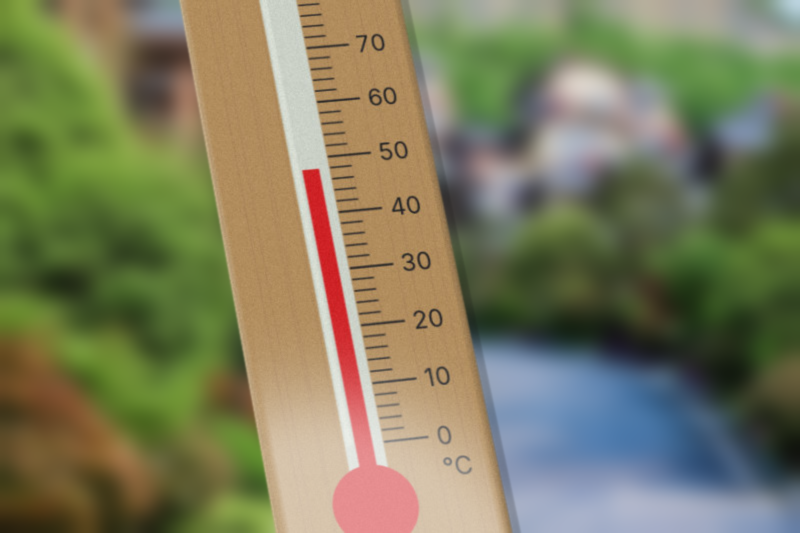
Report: 48; °C
